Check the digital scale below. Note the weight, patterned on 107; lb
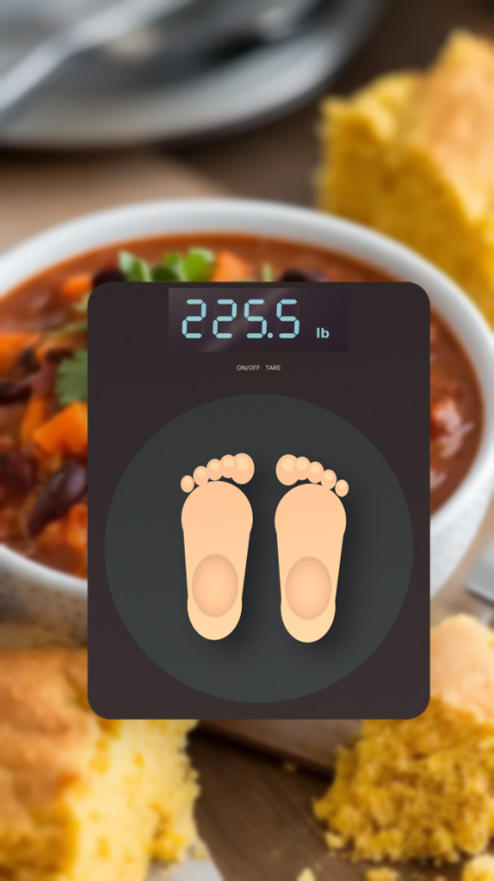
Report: 225.5; lb
